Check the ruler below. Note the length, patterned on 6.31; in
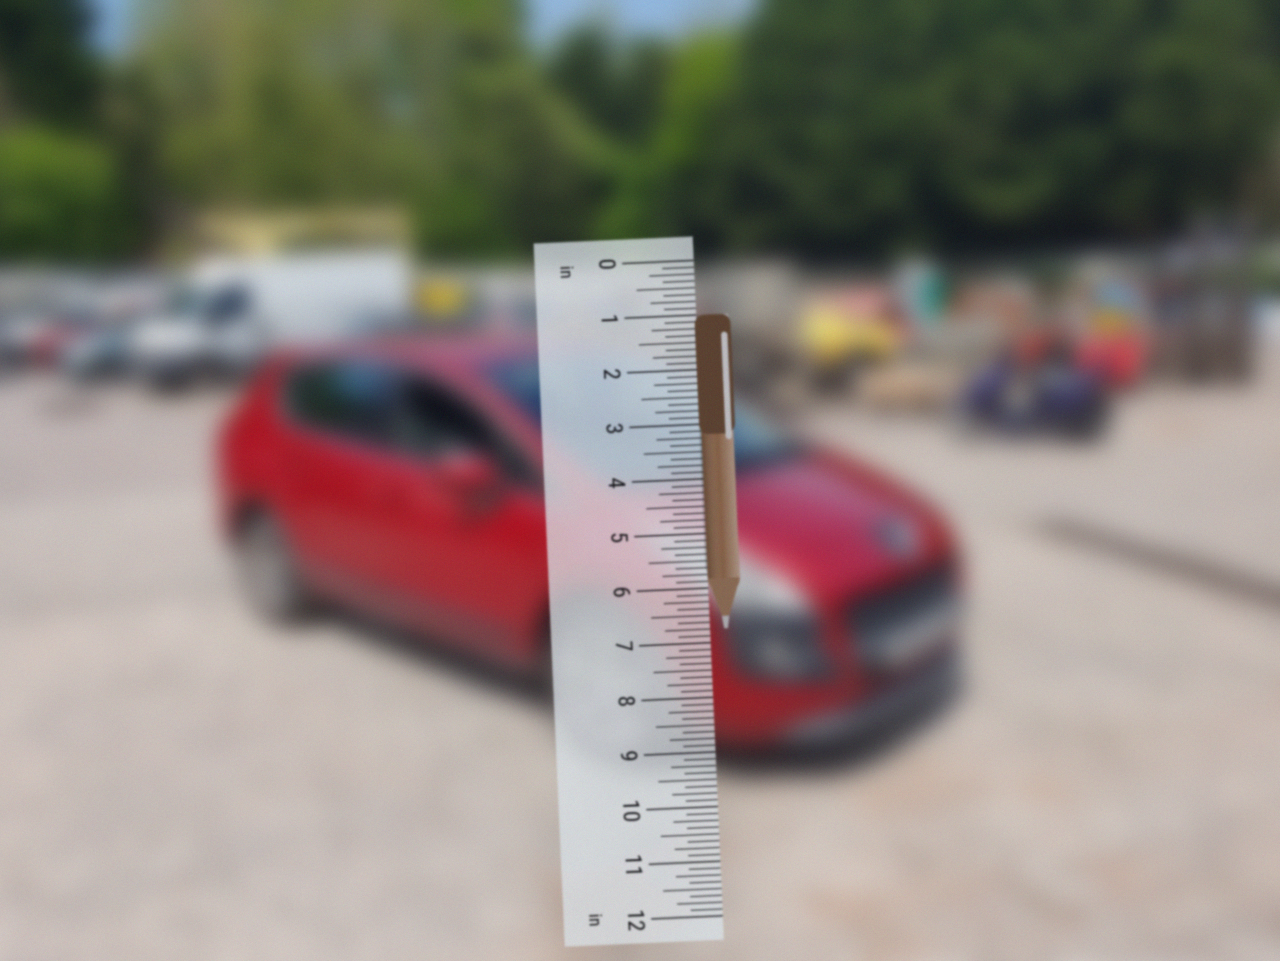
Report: 5.75; in
